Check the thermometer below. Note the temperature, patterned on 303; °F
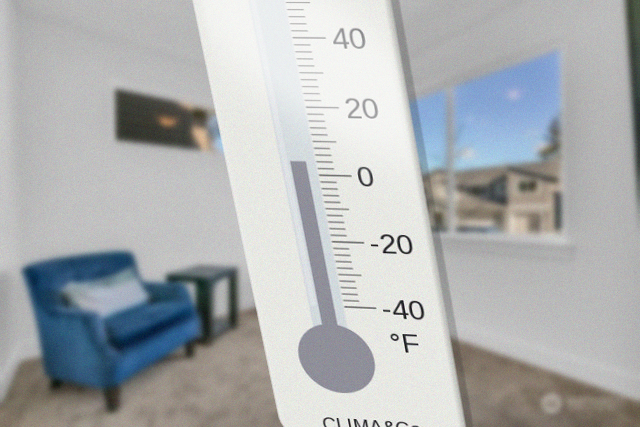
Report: 4; °F
